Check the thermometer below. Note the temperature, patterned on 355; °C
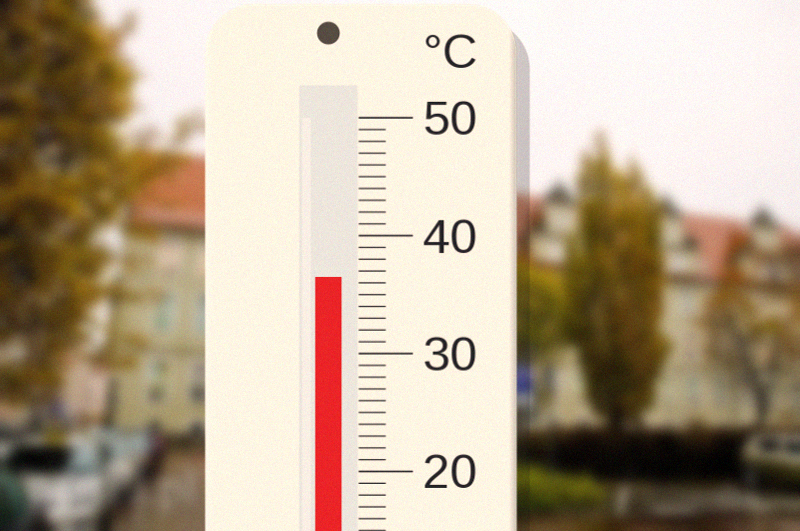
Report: 36.5; °C
